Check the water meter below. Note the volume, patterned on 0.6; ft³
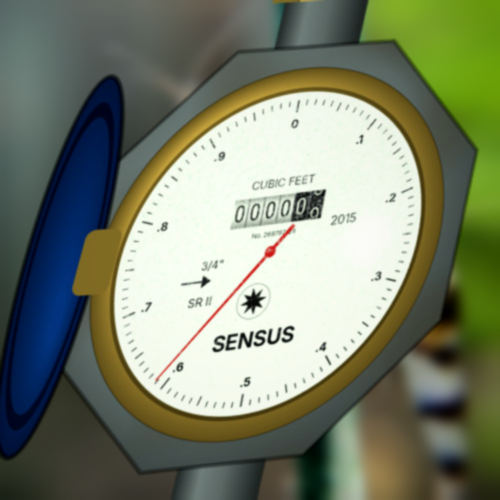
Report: 8.61; ft³
